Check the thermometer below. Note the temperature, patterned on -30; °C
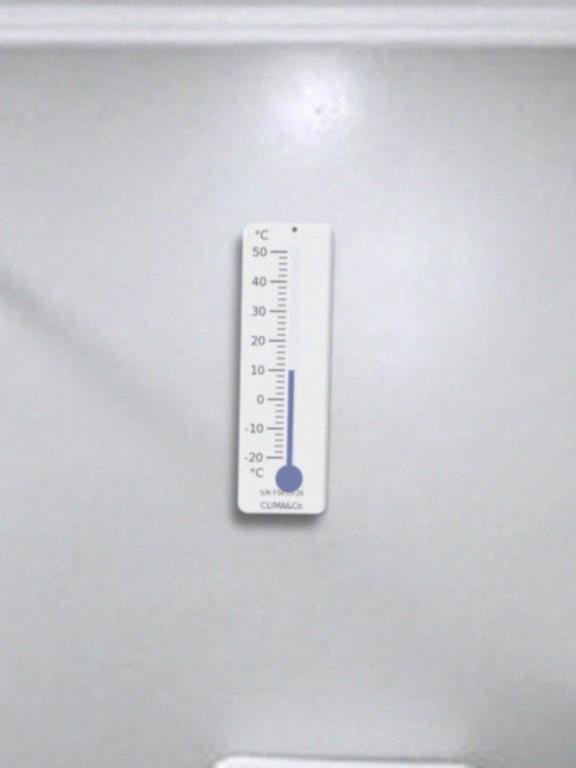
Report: 10; °C
